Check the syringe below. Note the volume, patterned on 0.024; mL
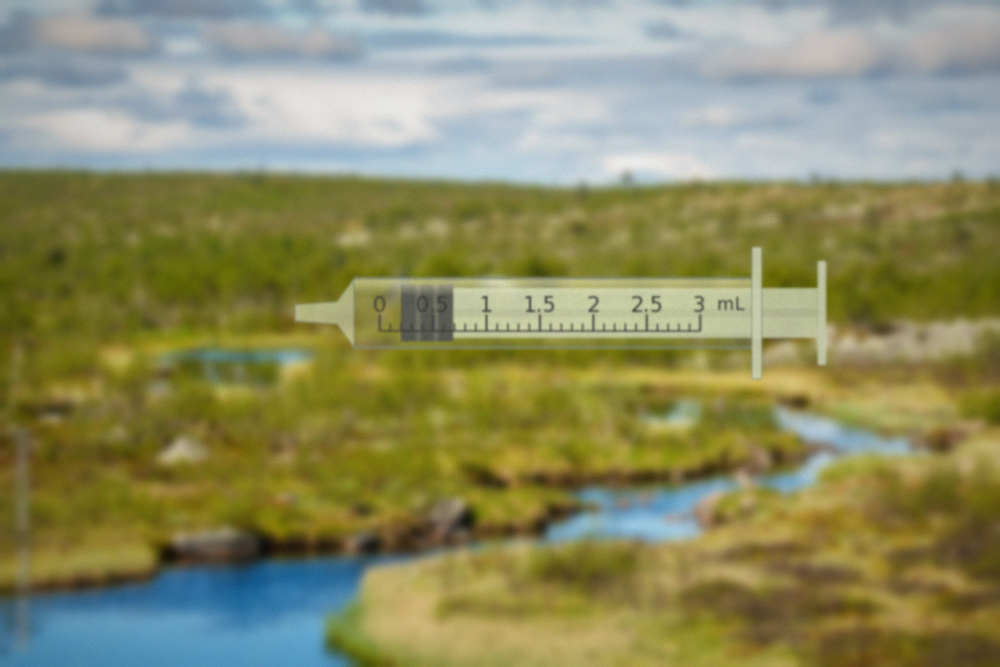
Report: 0.2; mL
